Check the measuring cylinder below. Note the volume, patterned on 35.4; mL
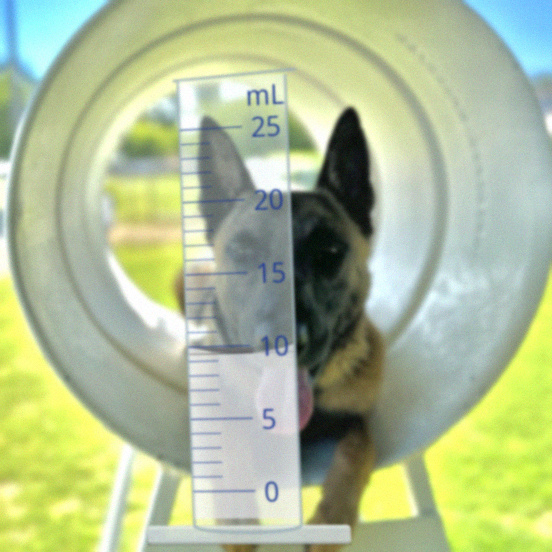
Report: 9.5; mL
